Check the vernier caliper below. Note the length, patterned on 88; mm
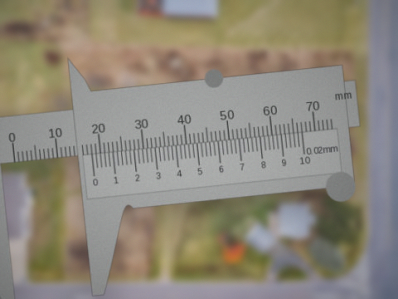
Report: 18.0; mm
